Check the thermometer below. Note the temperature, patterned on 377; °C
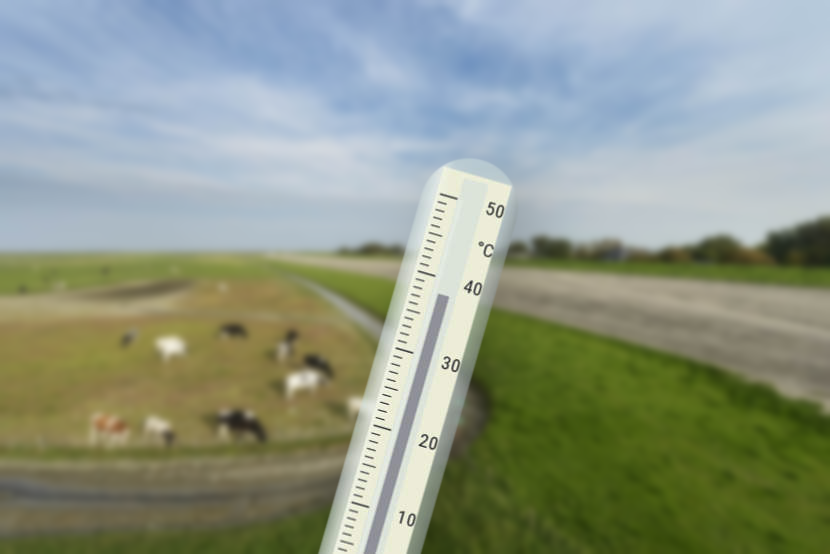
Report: 38; °C
